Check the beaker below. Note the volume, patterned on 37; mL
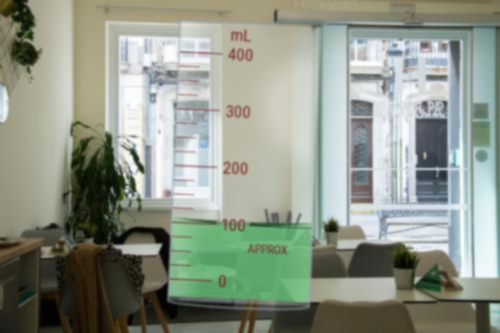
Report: 100; mL
